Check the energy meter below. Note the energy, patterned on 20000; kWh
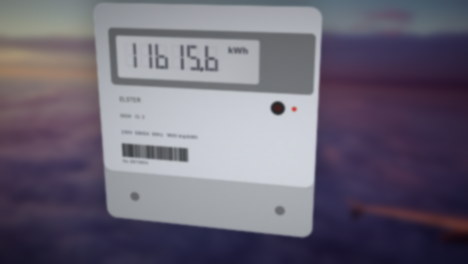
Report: 11615.6; kWh
